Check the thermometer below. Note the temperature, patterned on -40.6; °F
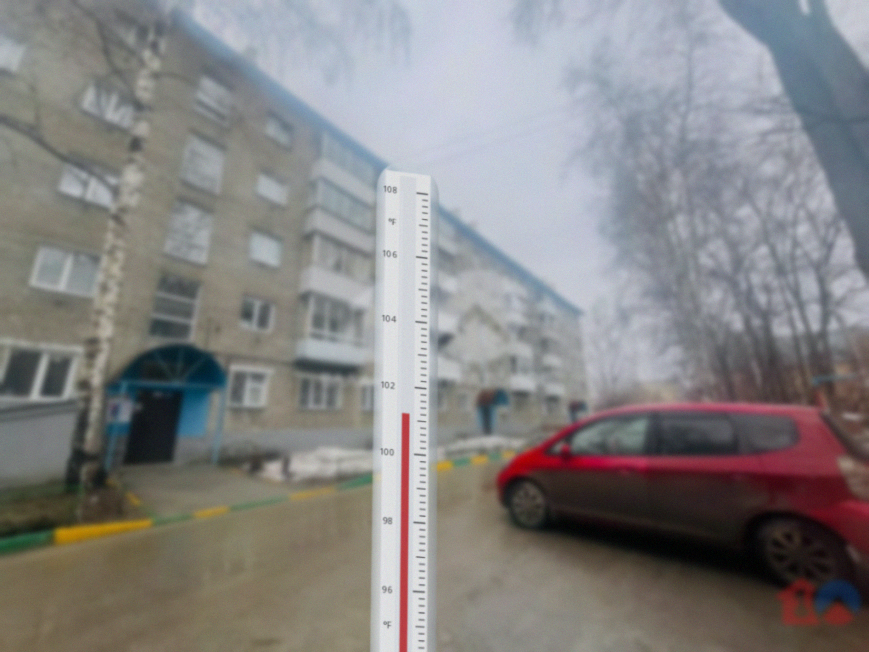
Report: 101.2; °F
